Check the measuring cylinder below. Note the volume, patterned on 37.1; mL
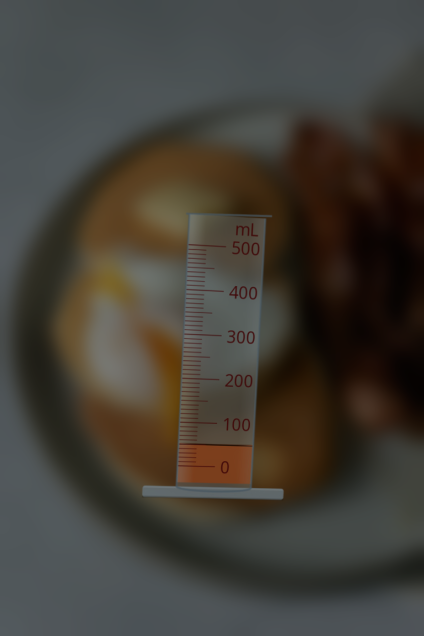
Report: 50; mL
